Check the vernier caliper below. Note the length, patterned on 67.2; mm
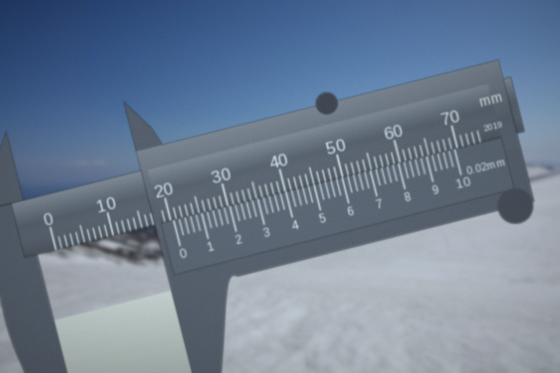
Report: 20.5; mm
